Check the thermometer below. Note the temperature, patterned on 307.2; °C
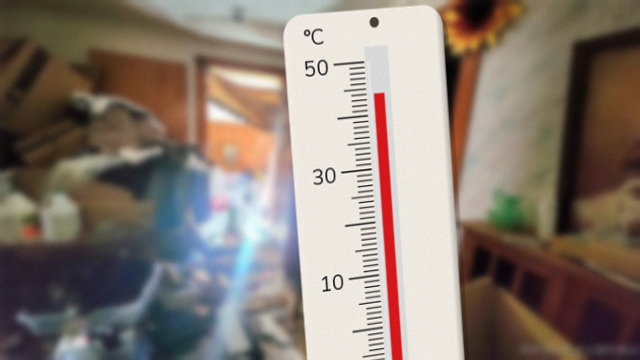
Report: 44; °C
